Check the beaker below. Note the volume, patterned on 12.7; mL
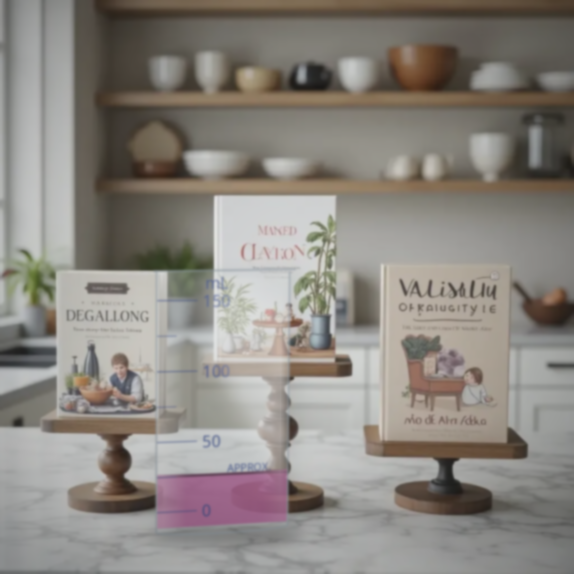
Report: 25; mL
